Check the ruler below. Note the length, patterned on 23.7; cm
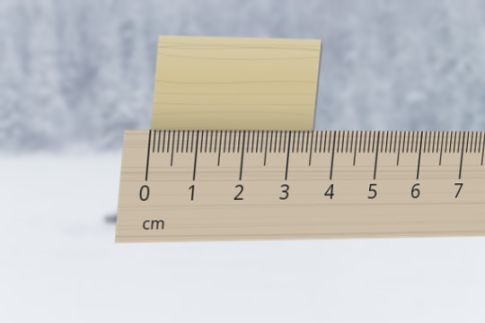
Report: 3.5; cm
